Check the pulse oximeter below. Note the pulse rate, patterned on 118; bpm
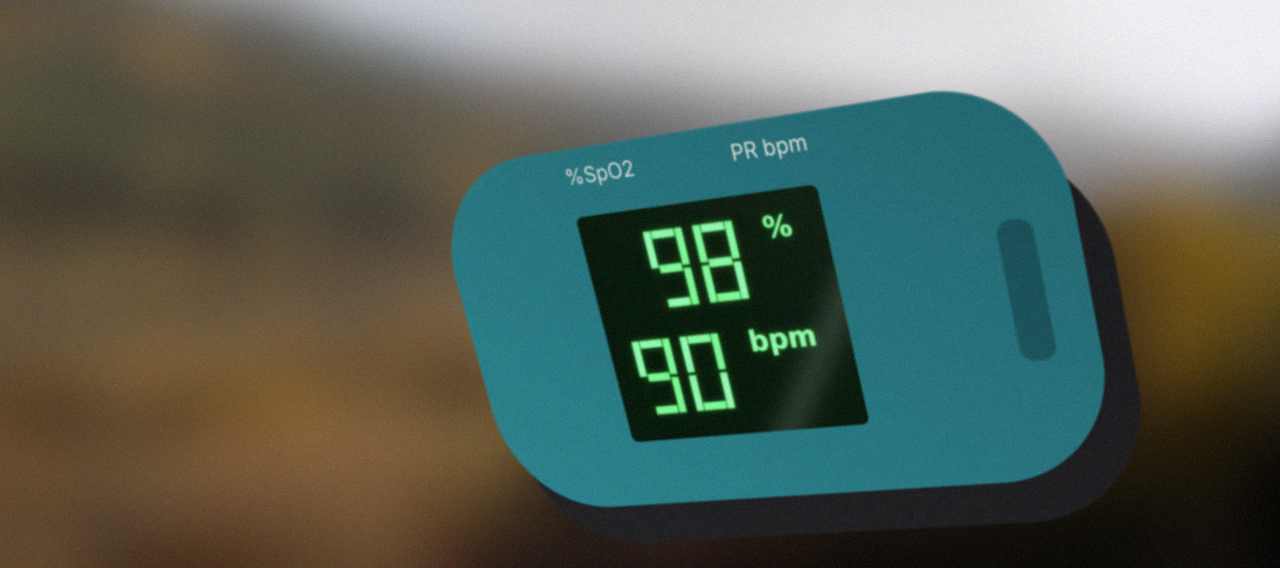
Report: 90; bpm
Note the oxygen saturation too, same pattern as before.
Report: 98; %
